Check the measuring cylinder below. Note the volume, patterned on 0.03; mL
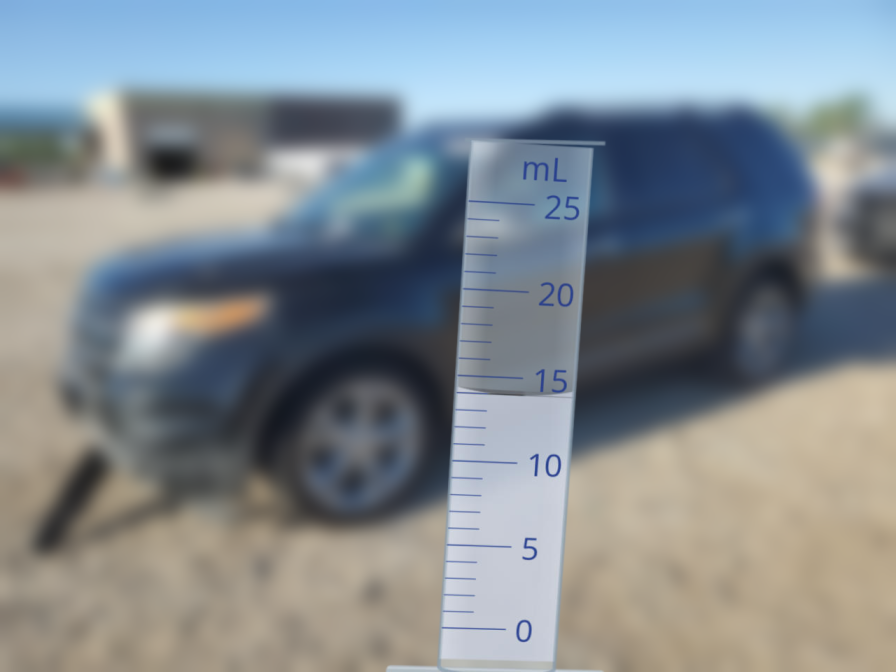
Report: 14; mL
